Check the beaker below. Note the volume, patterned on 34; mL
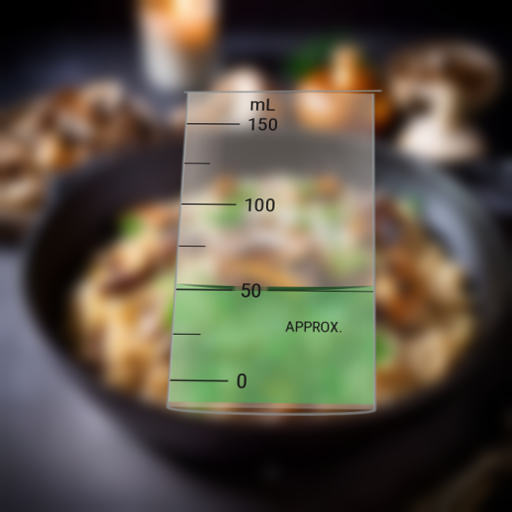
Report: 50; mL
